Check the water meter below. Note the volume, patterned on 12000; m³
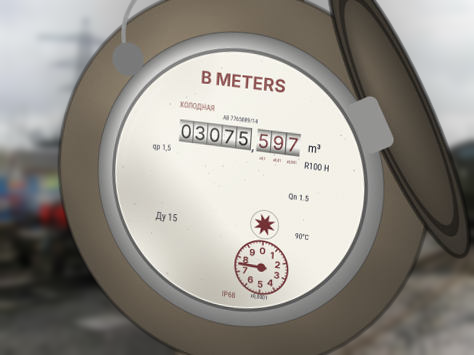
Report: 3075.5977; m³
